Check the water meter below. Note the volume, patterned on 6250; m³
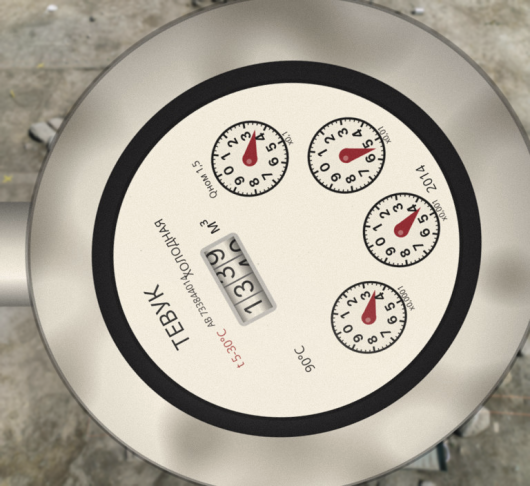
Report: 1339.3543; m³
